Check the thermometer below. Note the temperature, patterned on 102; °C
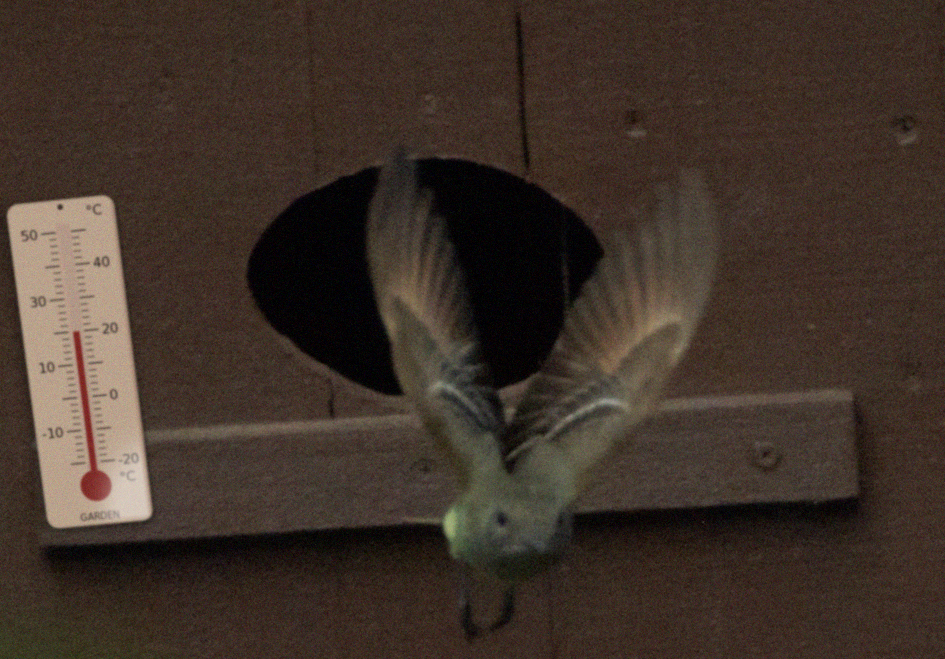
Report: 20; °C
